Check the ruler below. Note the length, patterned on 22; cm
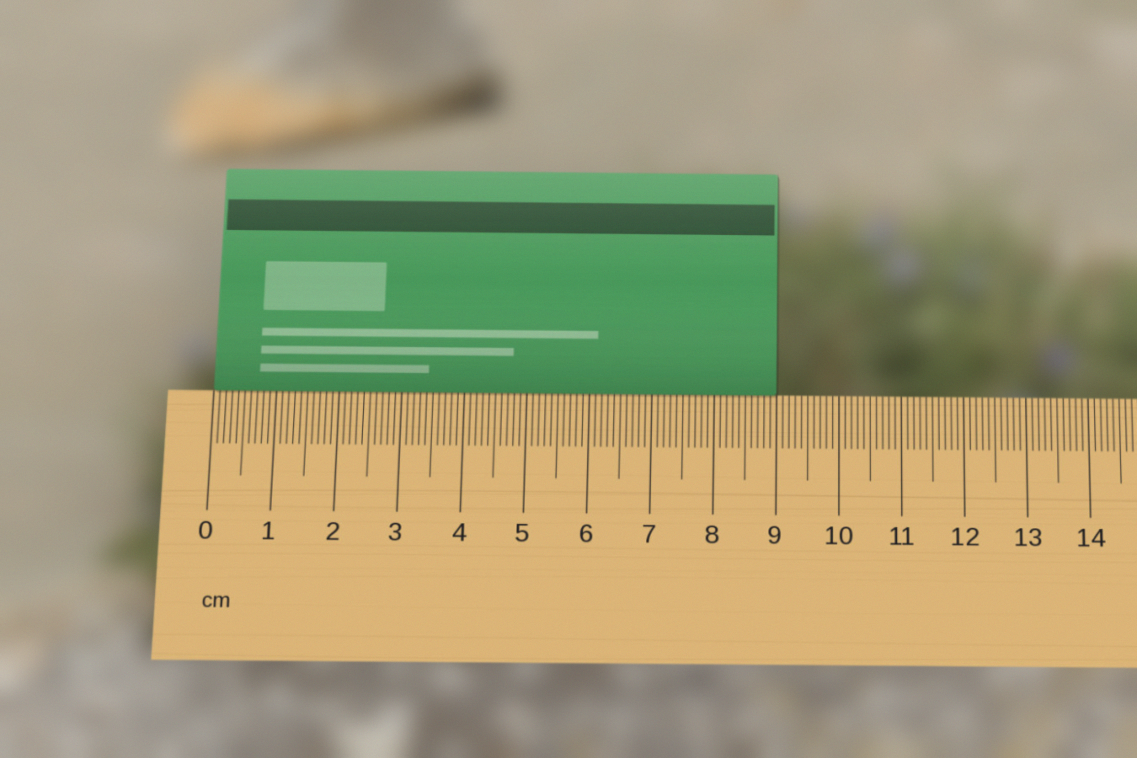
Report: 9; cm
